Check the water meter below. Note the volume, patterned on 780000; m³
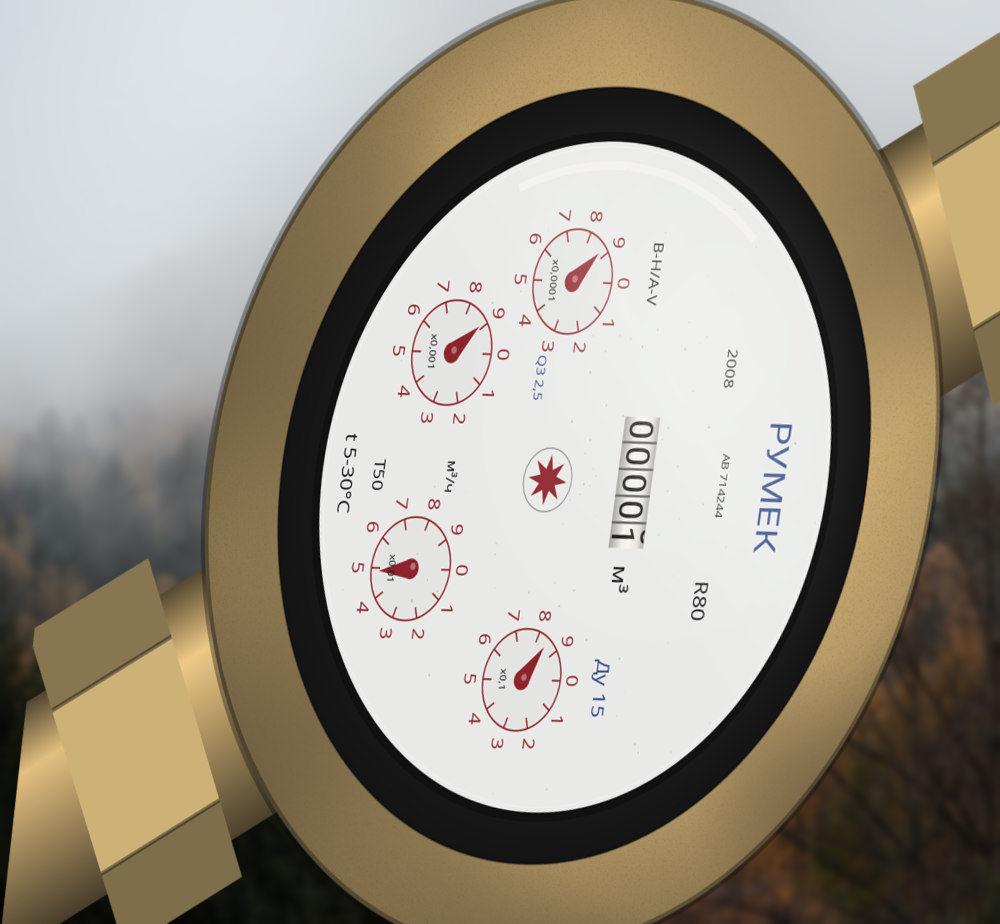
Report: 0.8488; m³
